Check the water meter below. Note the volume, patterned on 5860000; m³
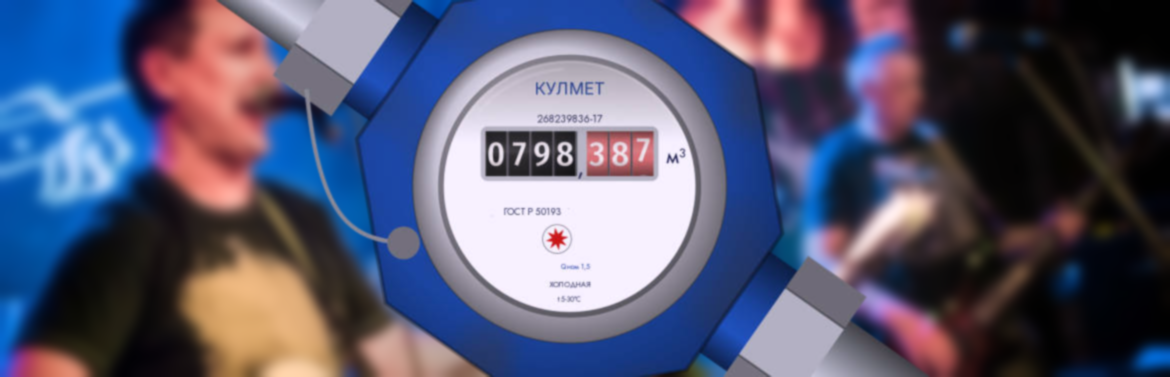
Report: 798.387; m³
